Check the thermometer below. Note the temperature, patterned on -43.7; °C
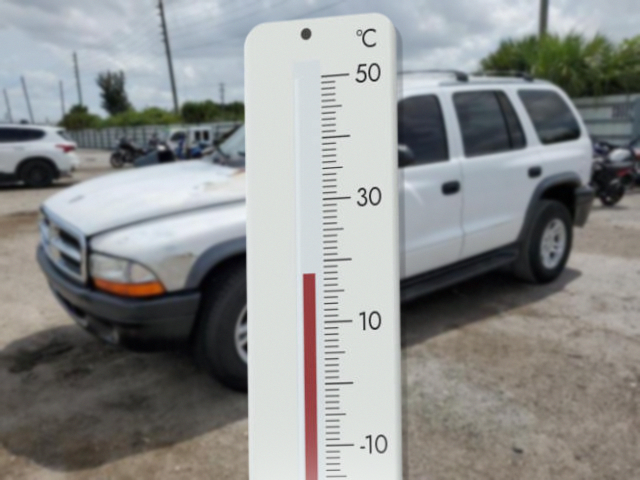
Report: 18; °C
